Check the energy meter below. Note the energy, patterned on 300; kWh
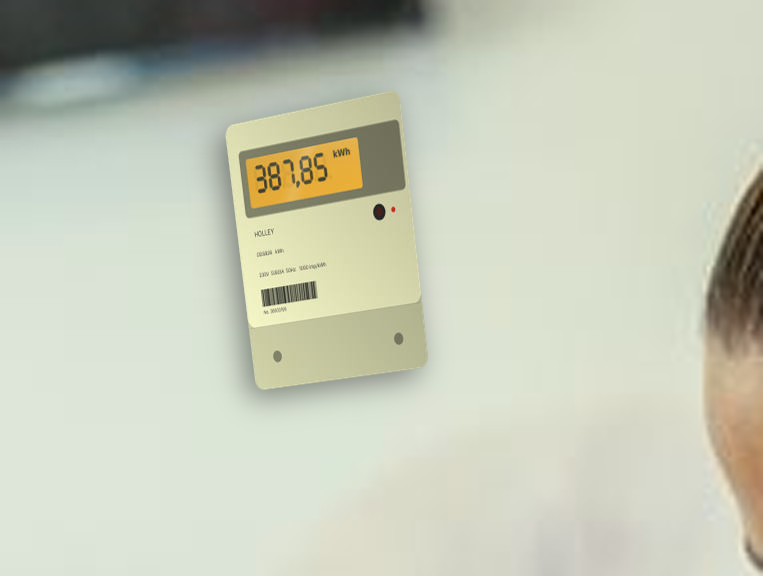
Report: 387.85; kWh
